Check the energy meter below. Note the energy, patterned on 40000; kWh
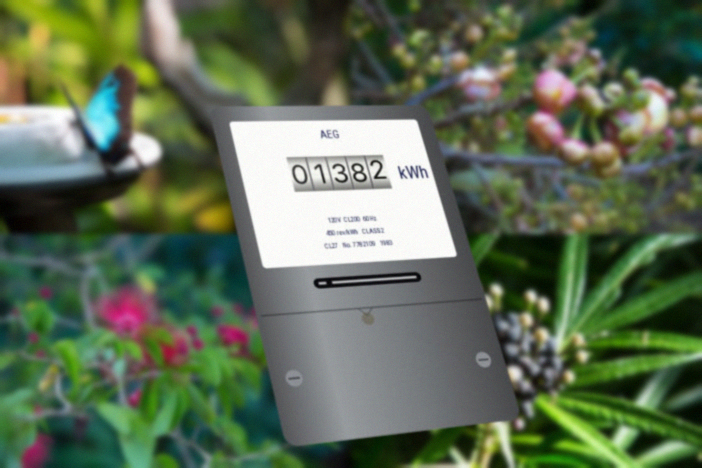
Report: 1382; kWh
